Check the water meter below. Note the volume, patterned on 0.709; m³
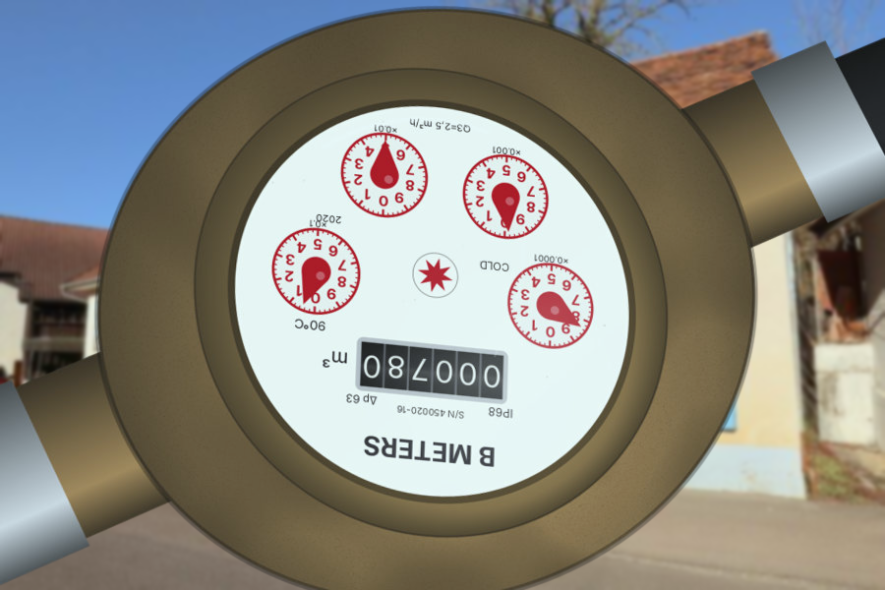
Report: 780.0498; m³
